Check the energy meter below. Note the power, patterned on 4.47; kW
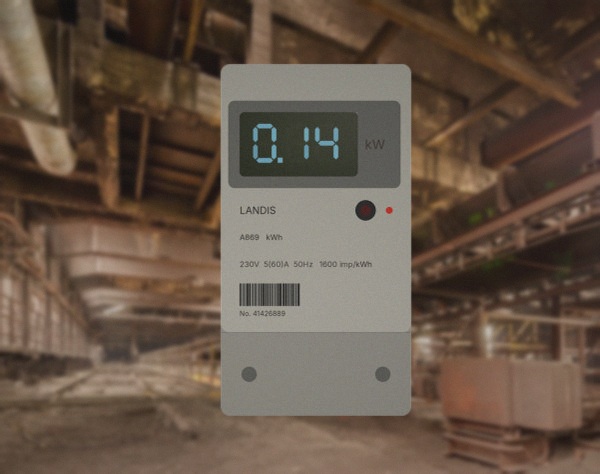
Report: 0.14; kW
